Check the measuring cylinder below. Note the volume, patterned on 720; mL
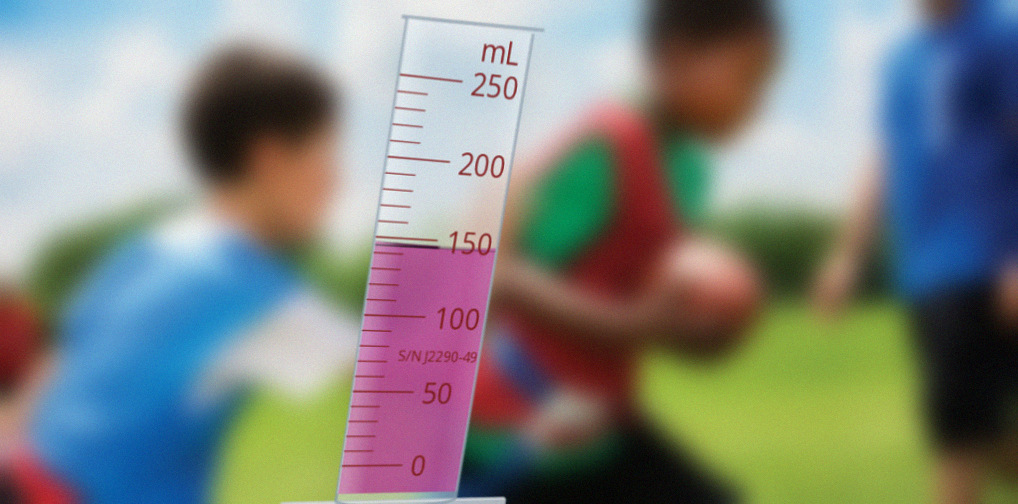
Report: 145; mL
